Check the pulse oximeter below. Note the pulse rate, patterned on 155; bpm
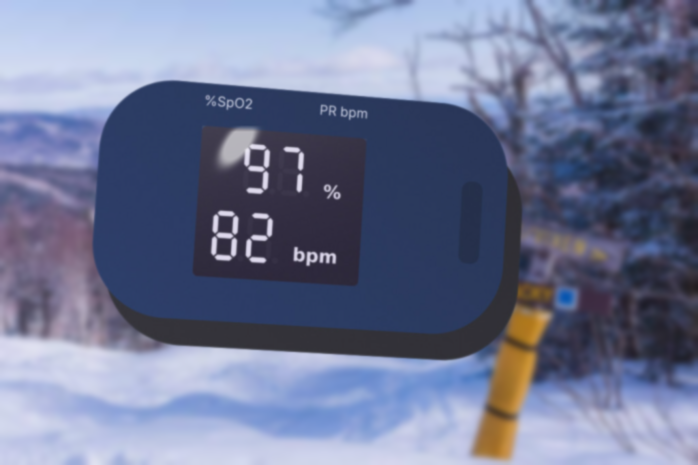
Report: 82; bpm
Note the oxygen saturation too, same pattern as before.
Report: 97; %
